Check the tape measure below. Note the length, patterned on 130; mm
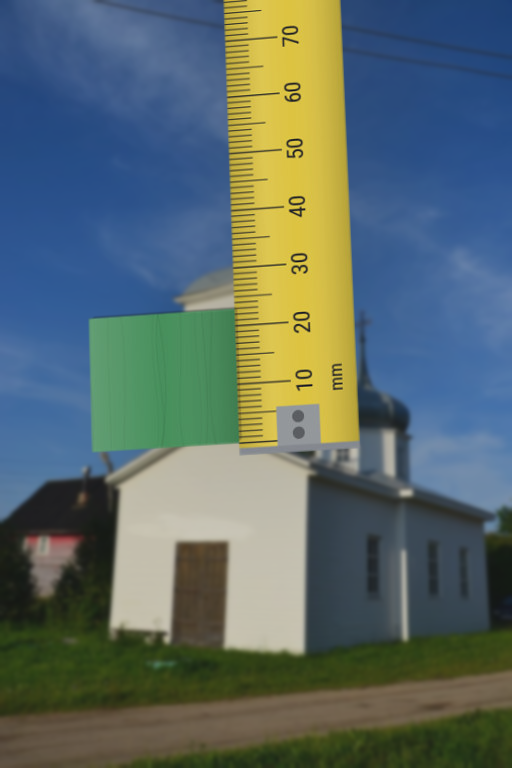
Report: 23; mm
